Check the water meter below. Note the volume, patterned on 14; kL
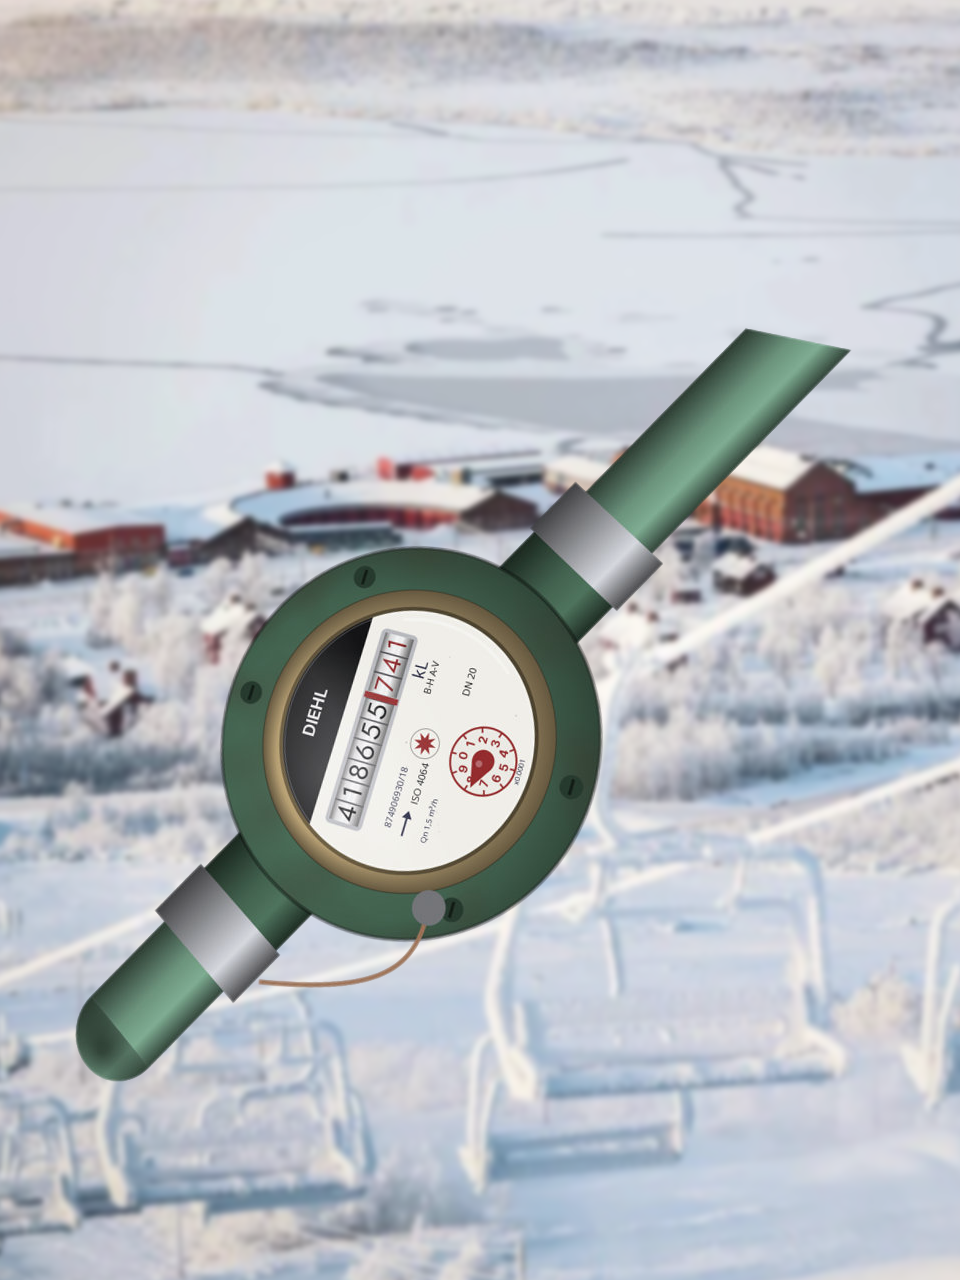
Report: 418655.7417; kL
